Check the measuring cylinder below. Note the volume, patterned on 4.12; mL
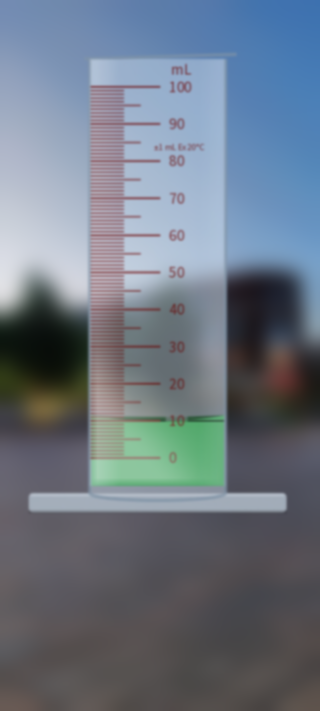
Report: 10; mL
